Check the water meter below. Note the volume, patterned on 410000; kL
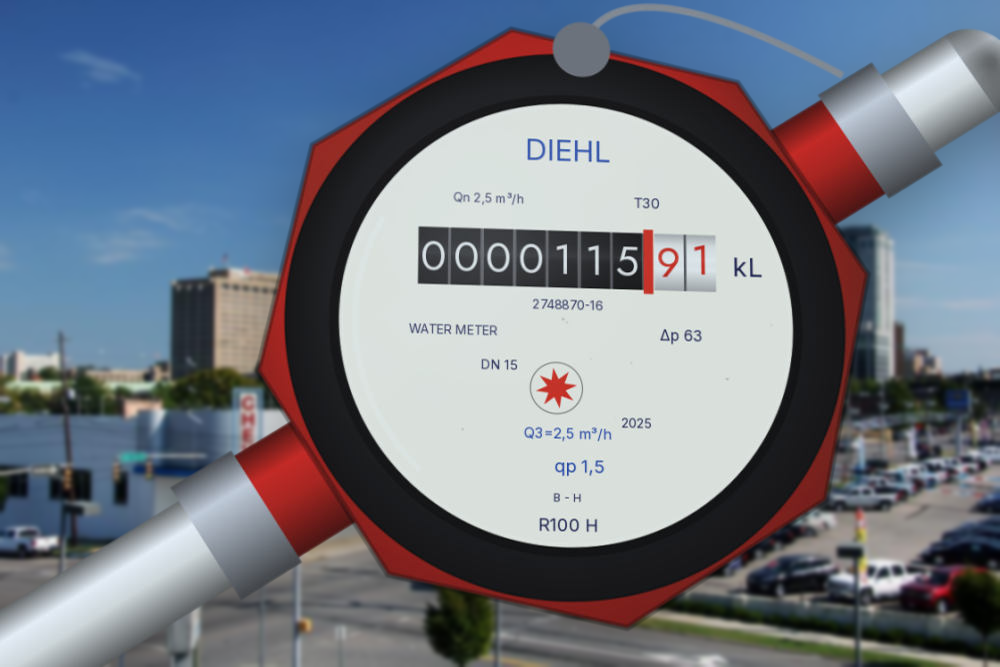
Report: 115.91; kL
